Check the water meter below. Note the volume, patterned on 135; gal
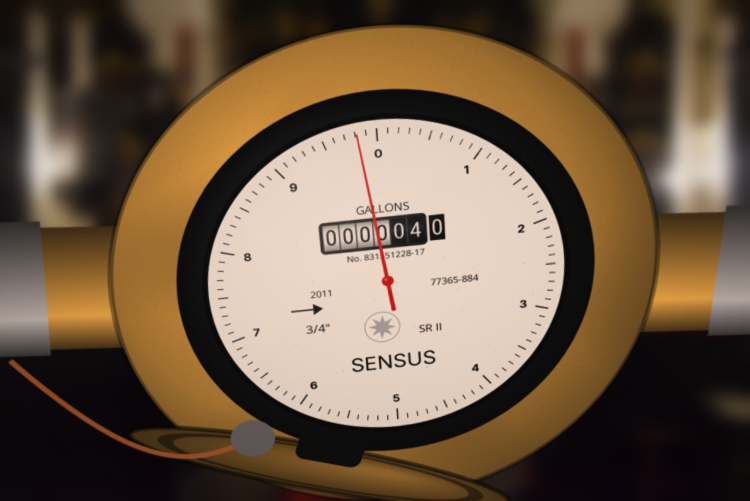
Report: 39.8; gal
